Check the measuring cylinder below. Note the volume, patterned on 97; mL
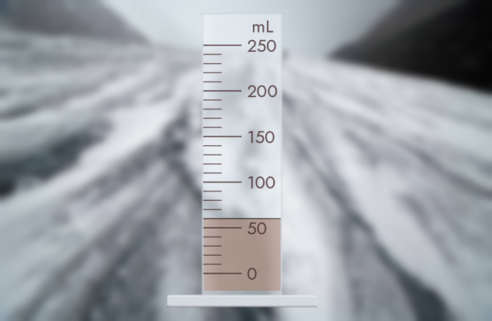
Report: 60; mL
